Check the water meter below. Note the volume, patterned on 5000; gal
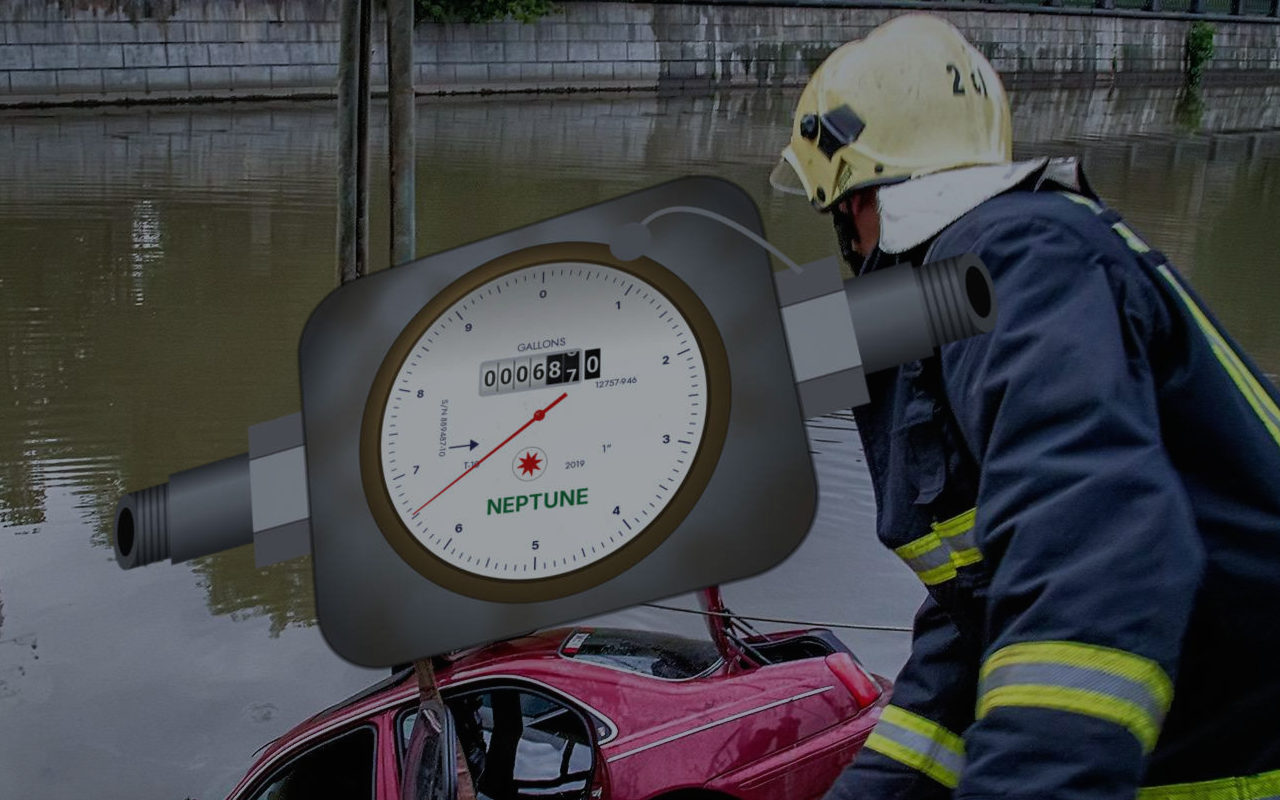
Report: 6866.5; gal
